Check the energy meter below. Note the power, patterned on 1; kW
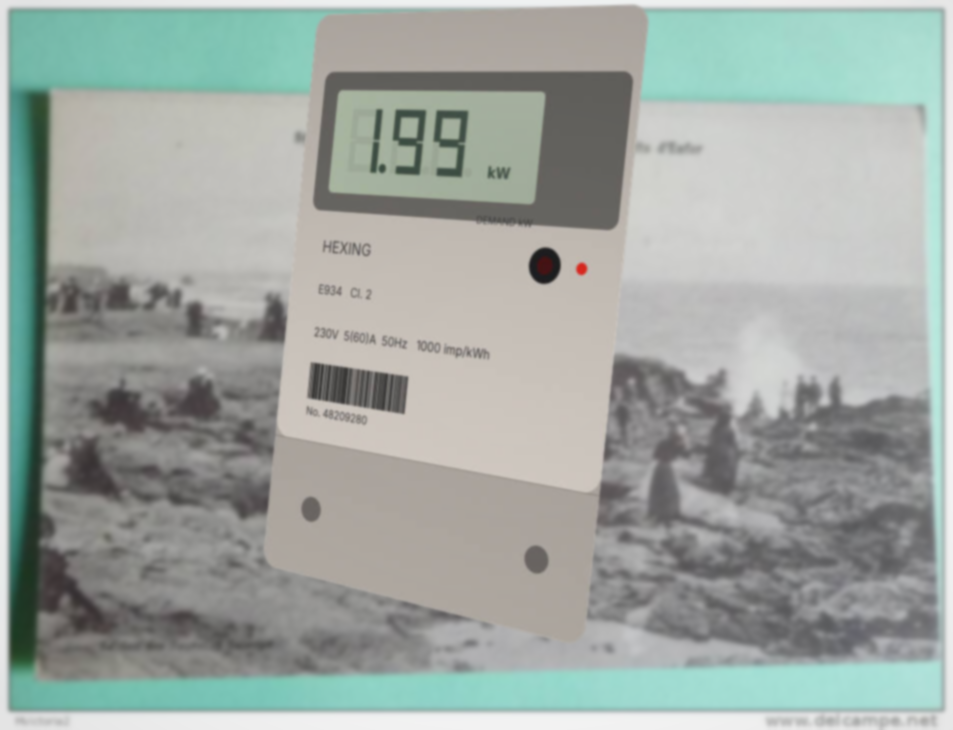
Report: 1.99; kW
